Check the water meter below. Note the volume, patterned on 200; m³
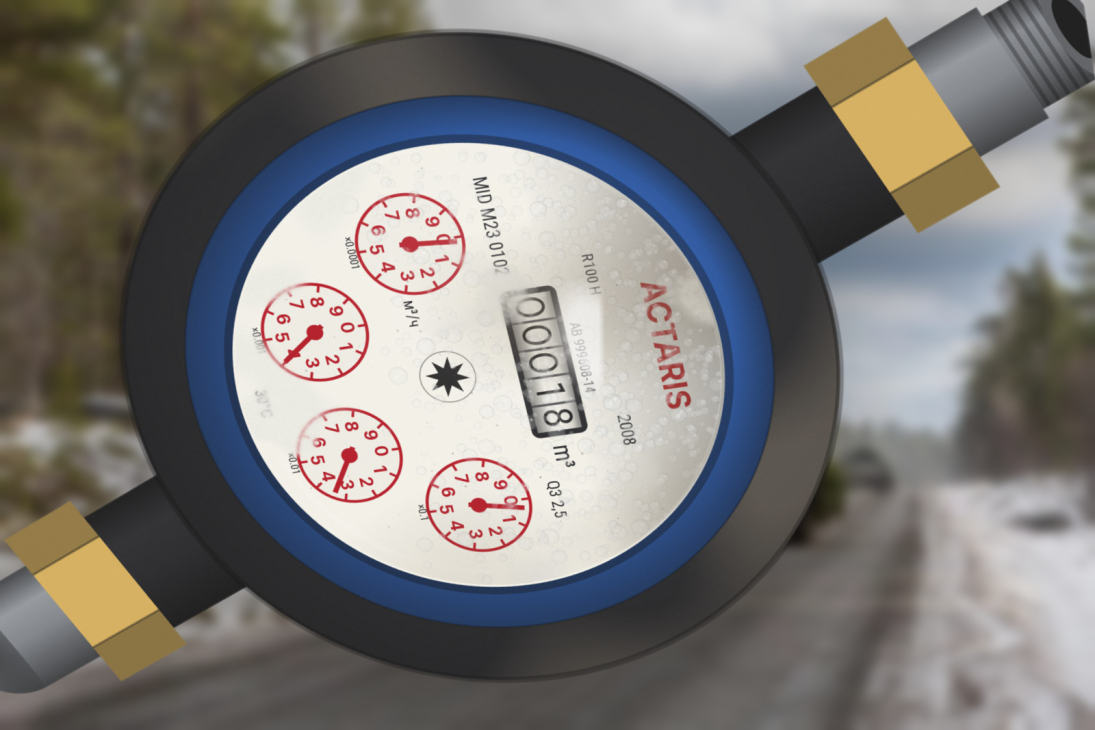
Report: 18.0340; m³
